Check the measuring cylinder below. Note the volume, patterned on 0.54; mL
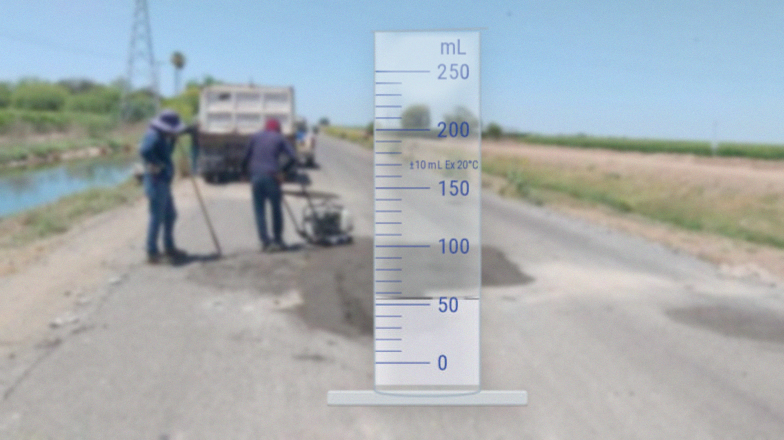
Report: 55; mL
